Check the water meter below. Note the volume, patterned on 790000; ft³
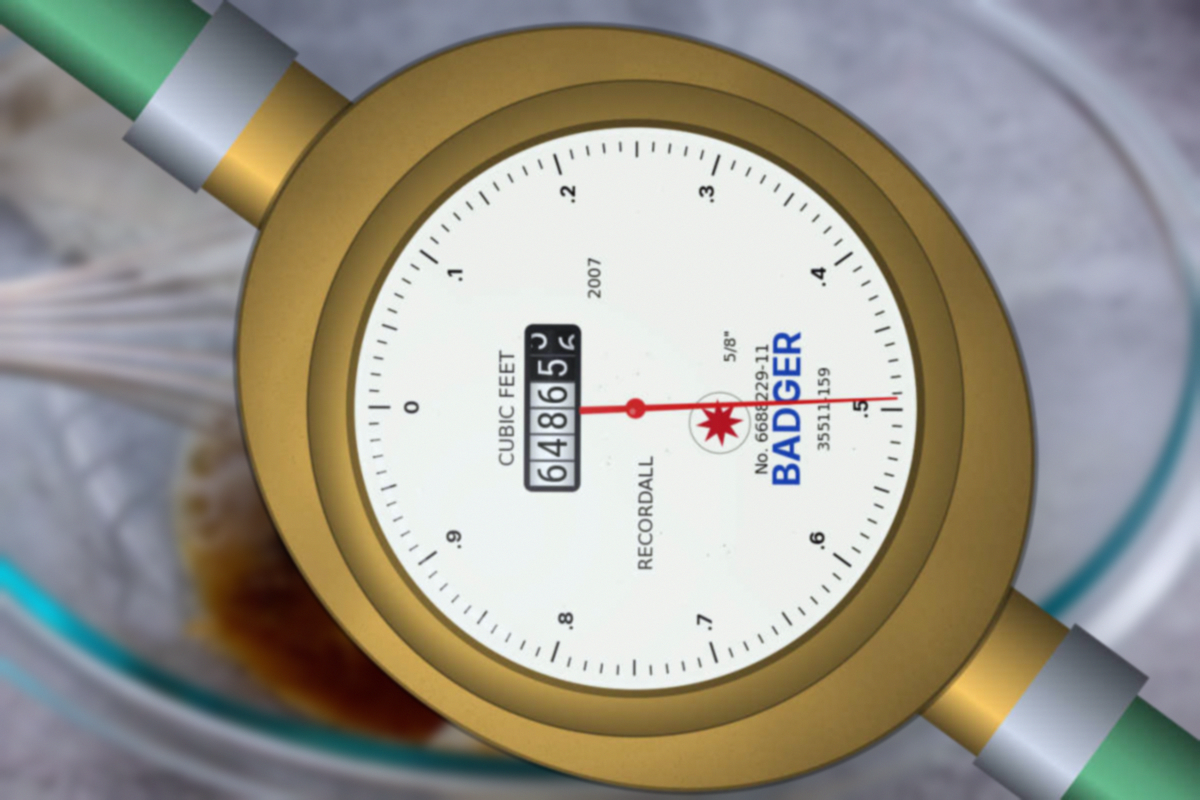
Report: 648655.49; ft³
